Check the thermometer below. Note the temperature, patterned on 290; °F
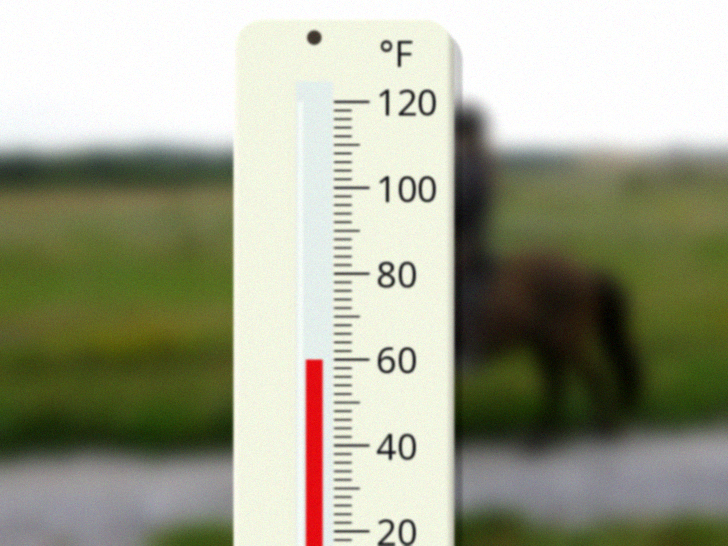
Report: 60; °F
